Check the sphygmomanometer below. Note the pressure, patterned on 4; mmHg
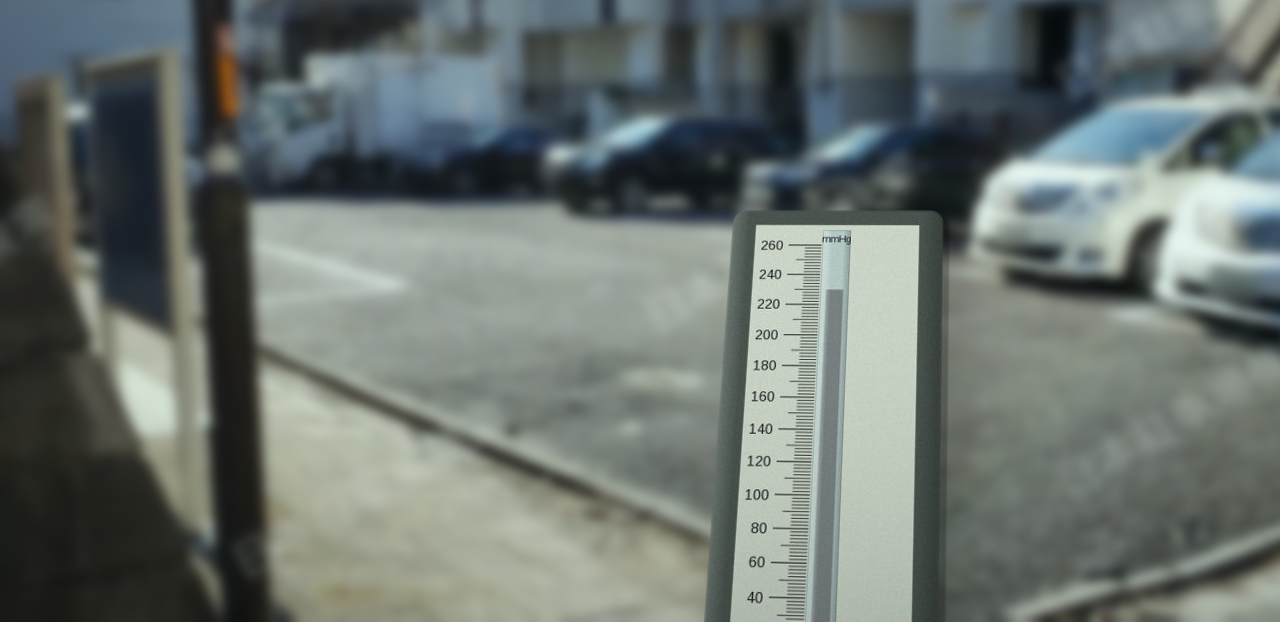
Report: 230; mmHg
